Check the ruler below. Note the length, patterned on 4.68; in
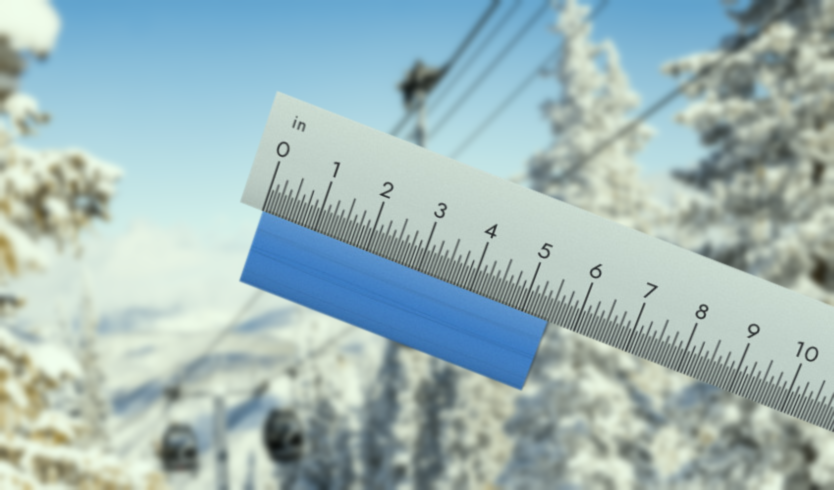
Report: 5.5; in
